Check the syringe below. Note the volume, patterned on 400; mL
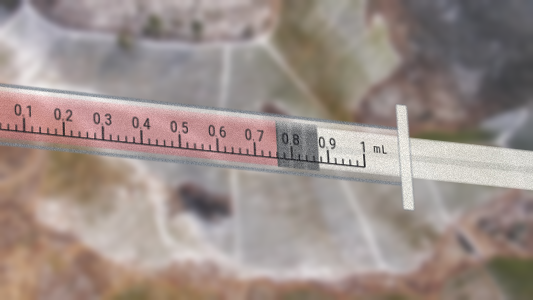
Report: 0.76; mL
